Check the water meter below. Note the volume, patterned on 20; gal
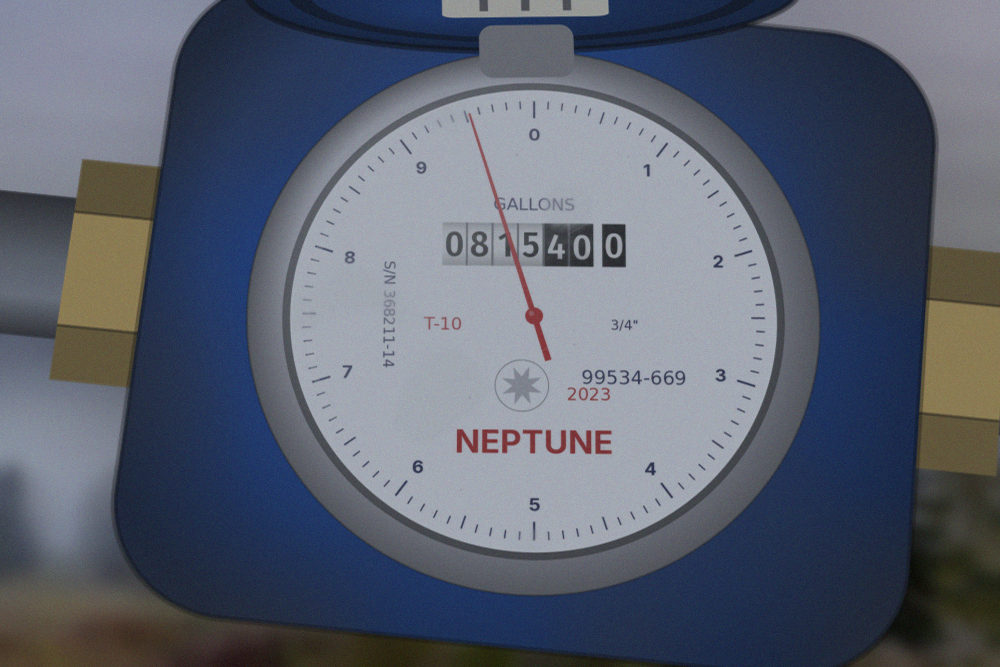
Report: 815399.5; gal
